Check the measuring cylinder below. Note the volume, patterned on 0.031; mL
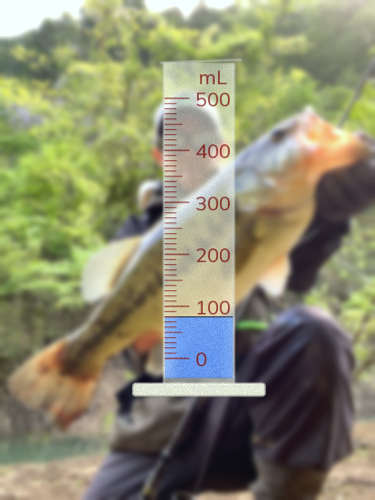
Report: 80; mL
